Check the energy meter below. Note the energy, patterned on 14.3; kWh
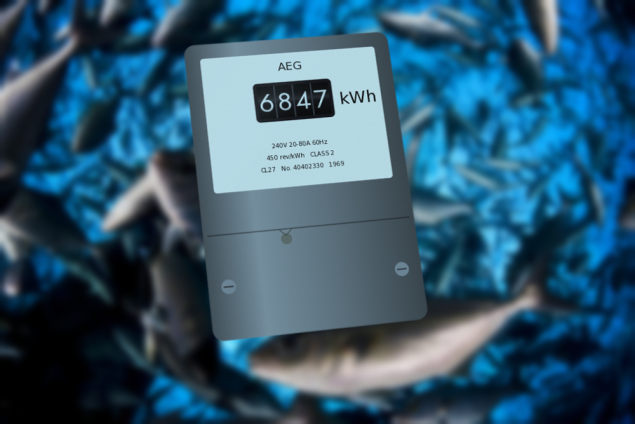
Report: 6847; kWh
